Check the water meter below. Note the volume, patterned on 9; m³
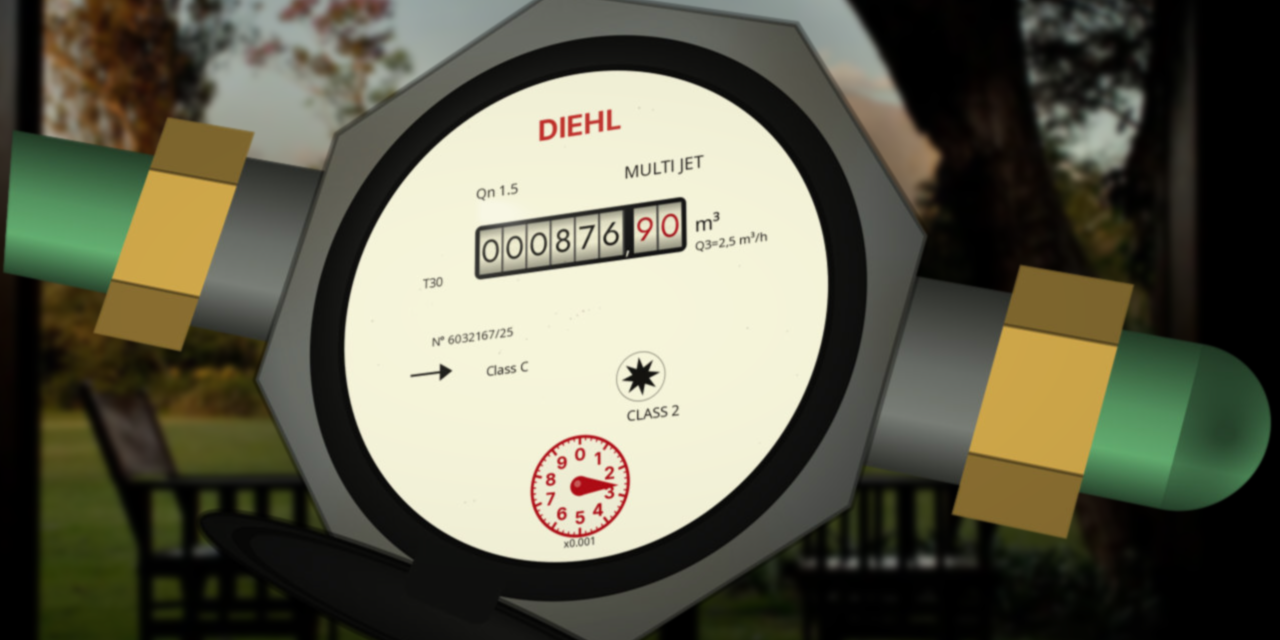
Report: 876.902; m³
